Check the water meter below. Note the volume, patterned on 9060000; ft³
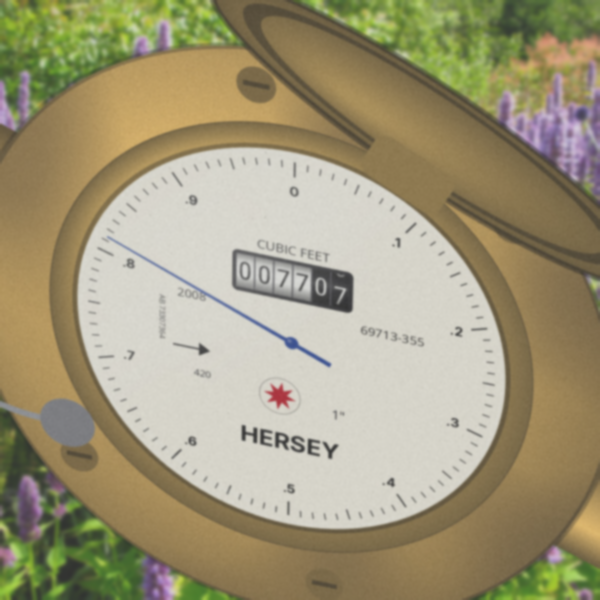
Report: 7706.81; ft³
